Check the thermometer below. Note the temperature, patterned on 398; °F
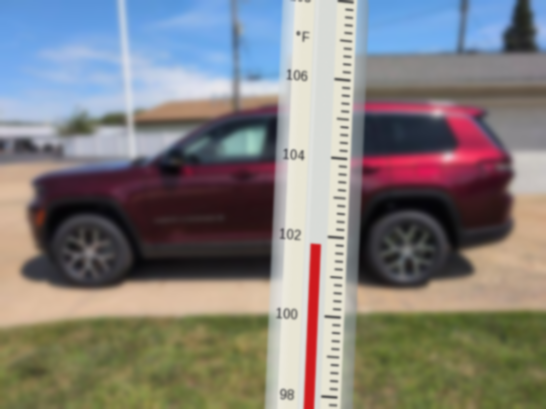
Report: 101.8; °F
